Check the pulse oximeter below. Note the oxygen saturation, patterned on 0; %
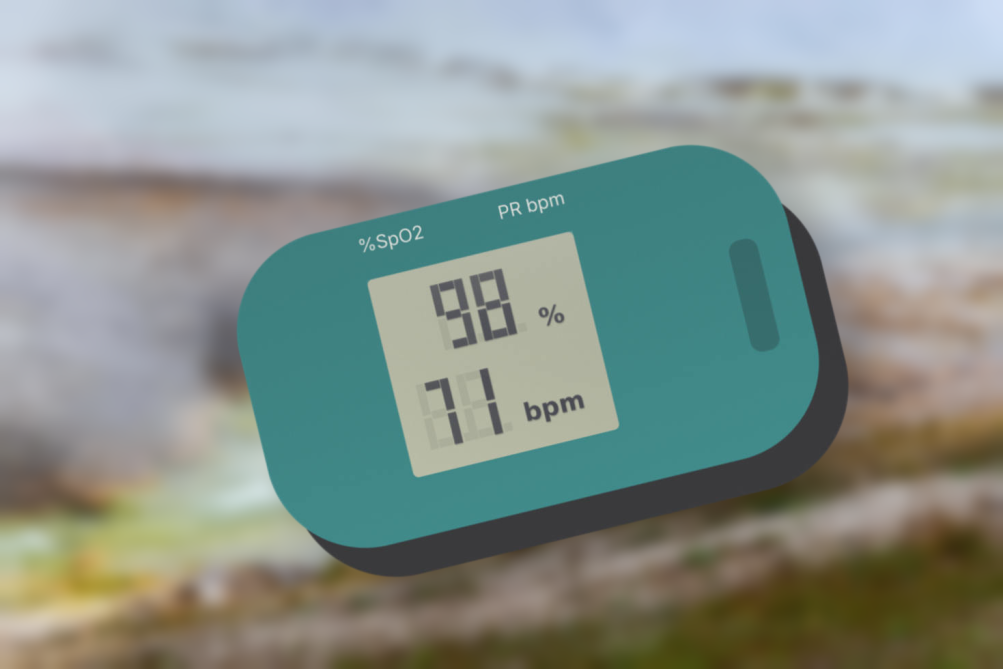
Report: 98; %
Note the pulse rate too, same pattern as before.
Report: 71; bpm
